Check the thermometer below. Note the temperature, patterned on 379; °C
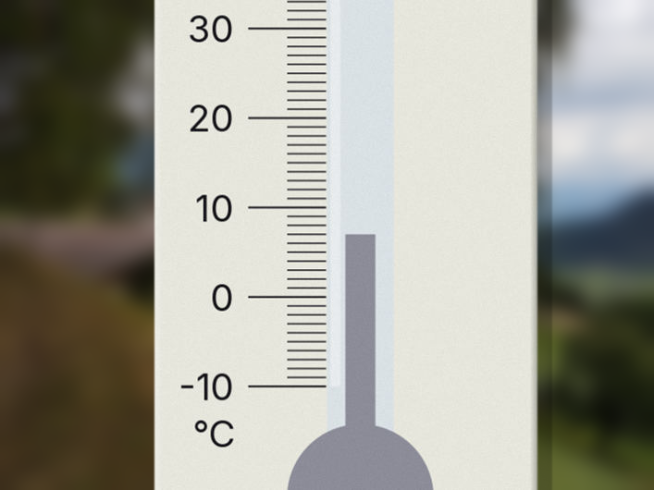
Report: 7; °C
